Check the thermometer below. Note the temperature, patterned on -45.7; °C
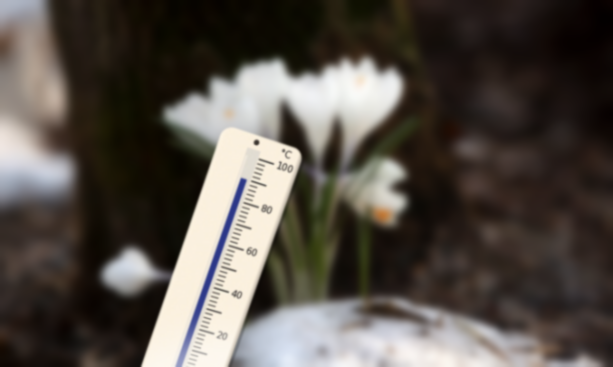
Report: 90; °C
